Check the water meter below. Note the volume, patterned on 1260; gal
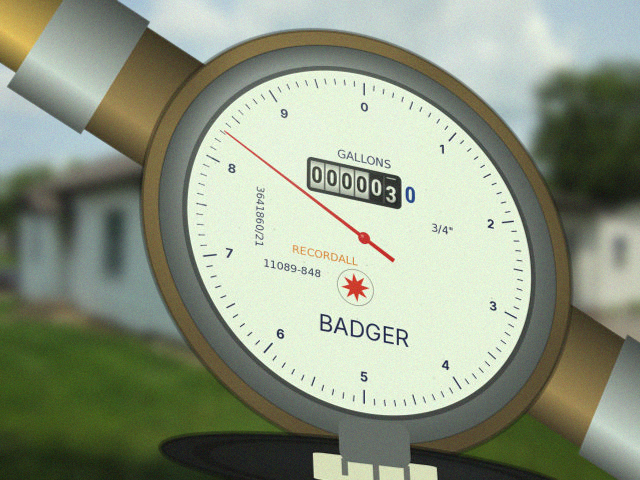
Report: 28.3; gal
